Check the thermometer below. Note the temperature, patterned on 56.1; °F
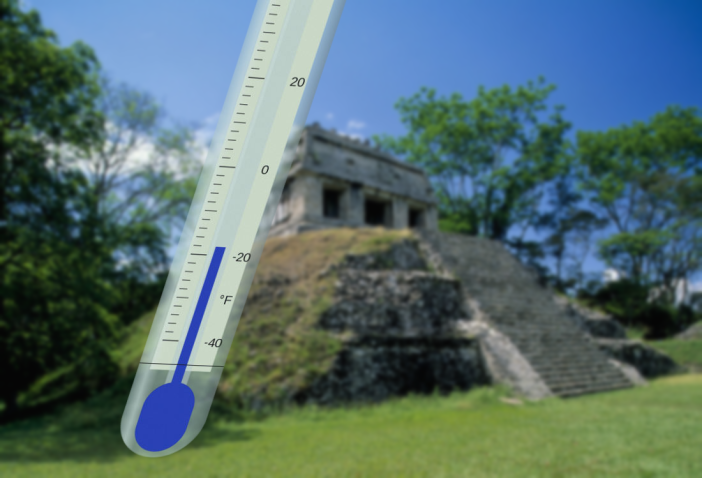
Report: -18; °F
